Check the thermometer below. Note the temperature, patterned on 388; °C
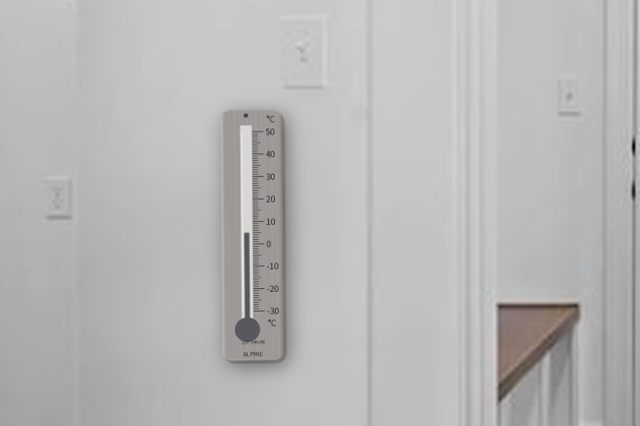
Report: 5; °C
